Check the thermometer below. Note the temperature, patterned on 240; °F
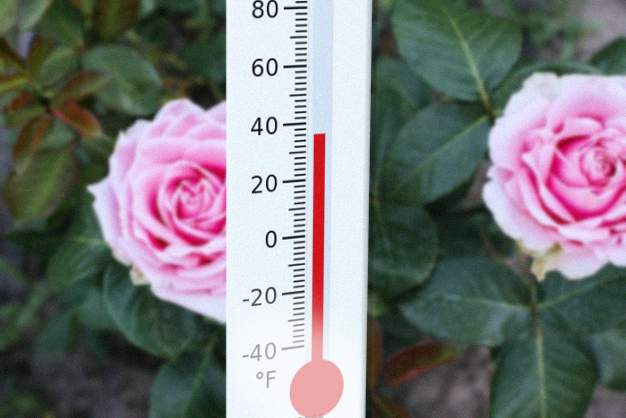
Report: 36; °F
